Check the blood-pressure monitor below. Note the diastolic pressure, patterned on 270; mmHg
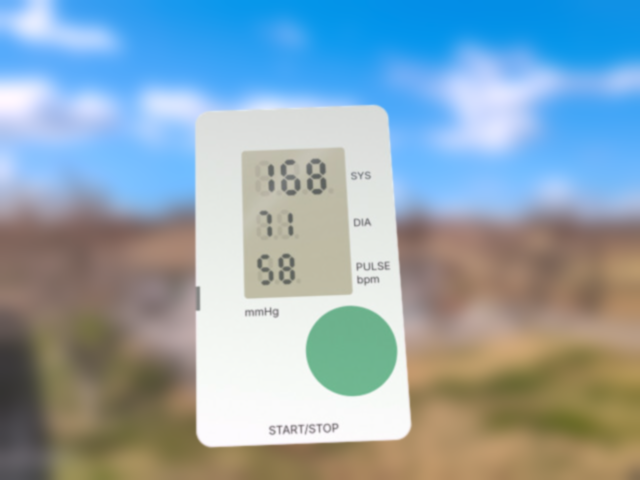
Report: 71; mmHg
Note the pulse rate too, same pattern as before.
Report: 58; bpm
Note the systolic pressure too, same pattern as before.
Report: 168; mmHg
